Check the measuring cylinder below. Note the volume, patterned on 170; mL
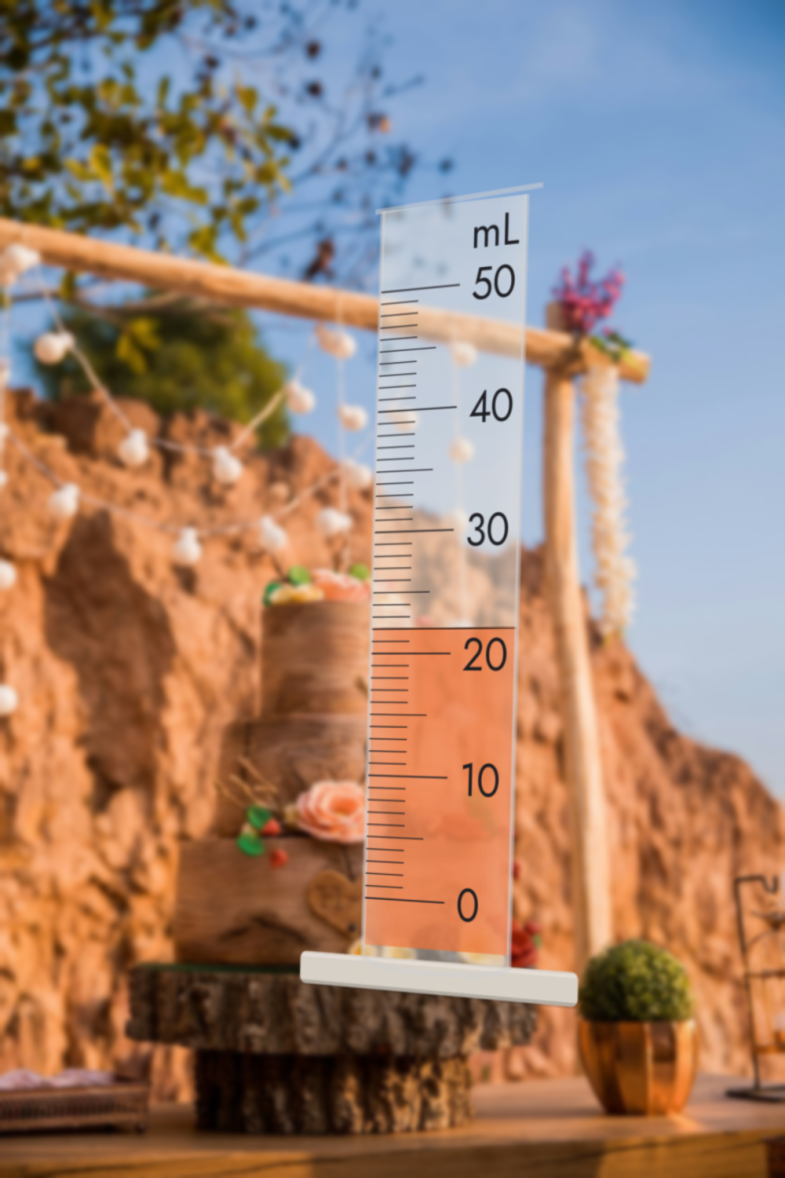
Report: 22; mL
